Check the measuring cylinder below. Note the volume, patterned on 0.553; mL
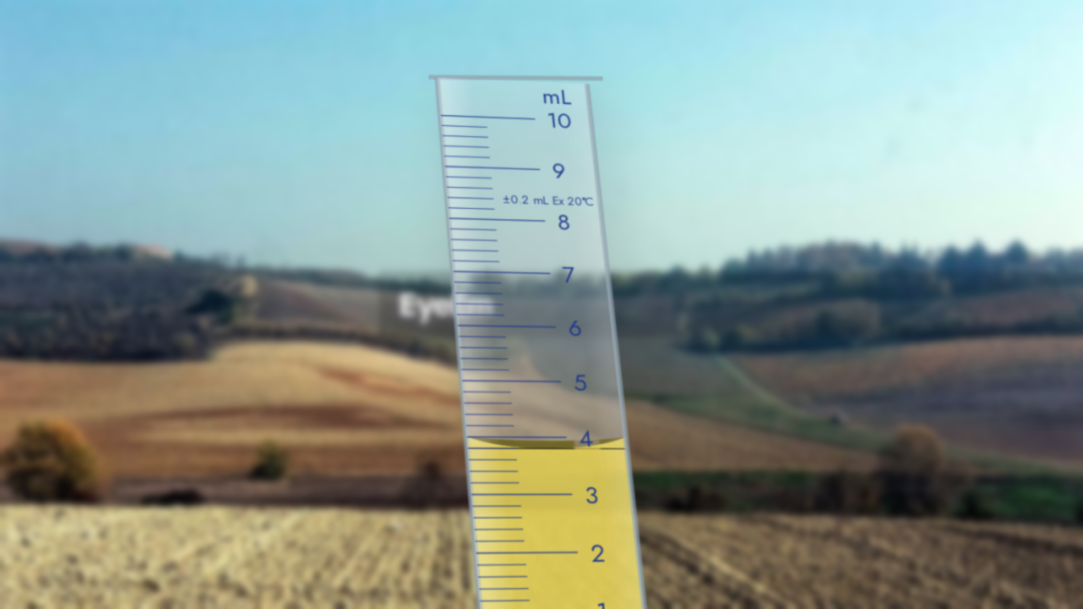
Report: 3.8; mL
